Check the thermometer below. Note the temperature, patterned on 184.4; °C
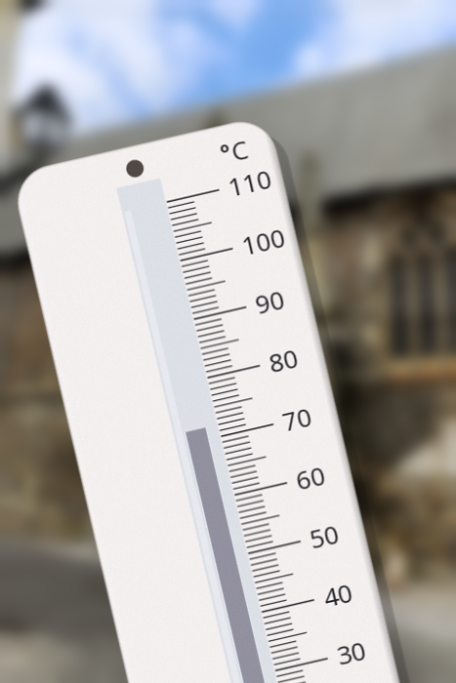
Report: 72; °C
